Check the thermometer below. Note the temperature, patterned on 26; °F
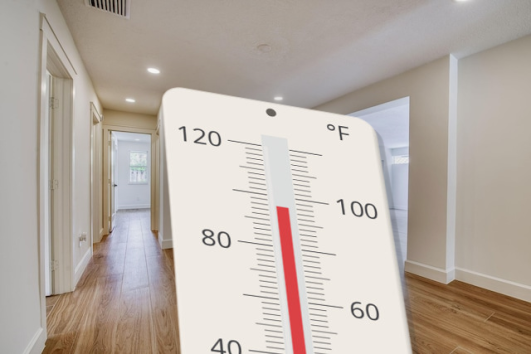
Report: 96; °F
